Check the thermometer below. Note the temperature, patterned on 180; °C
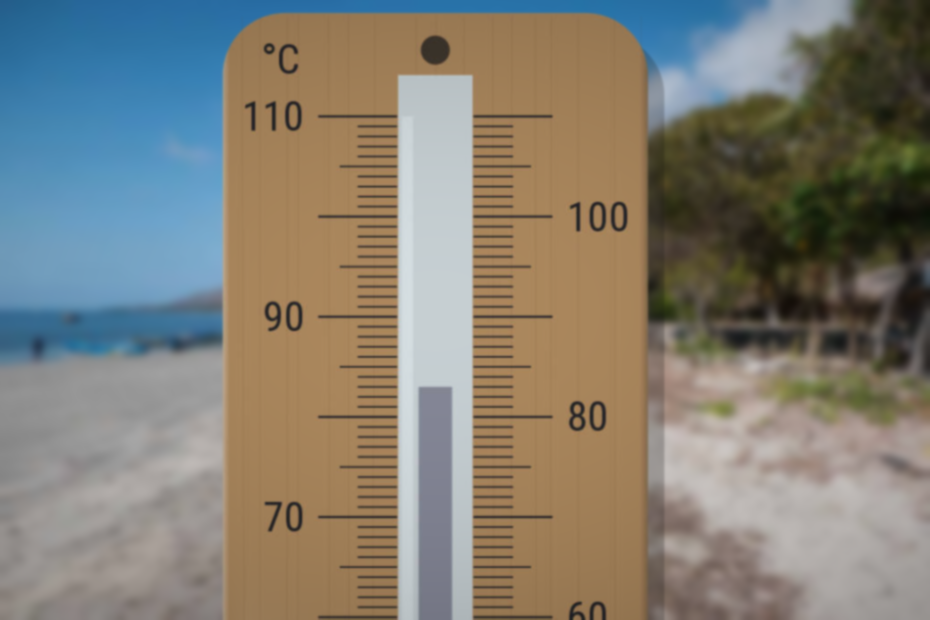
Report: 83; °C
